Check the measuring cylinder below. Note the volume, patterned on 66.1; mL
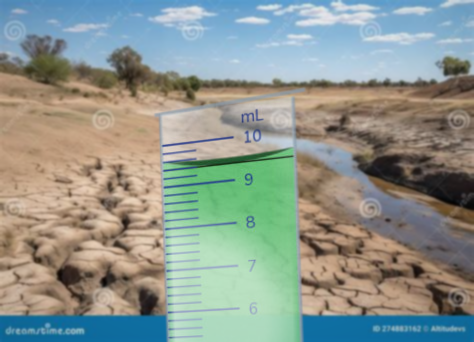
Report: 9.4; mL
